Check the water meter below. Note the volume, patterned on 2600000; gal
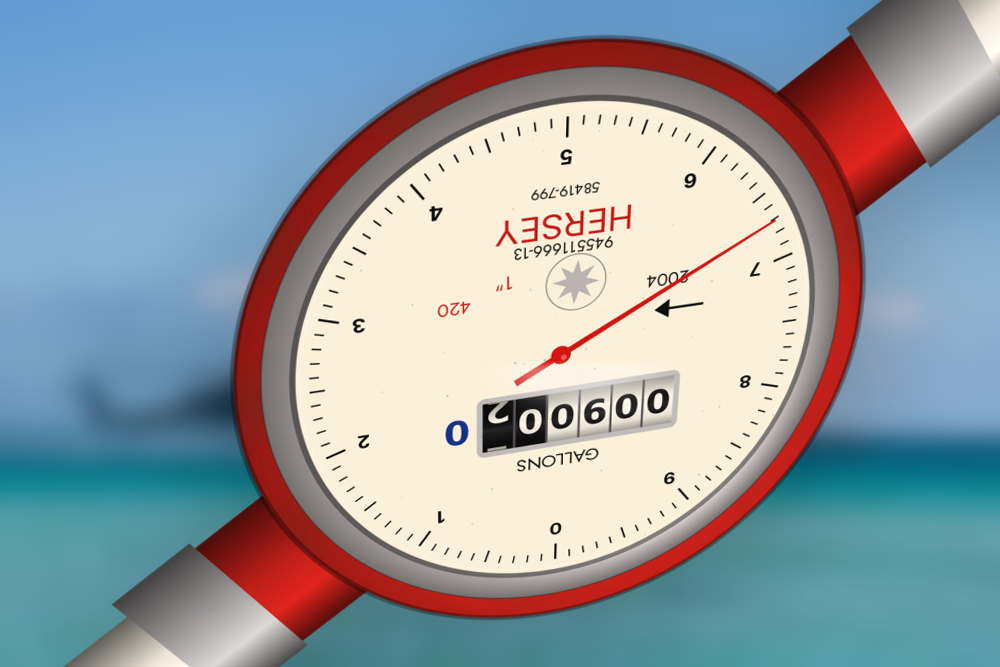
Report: 90016.7; gal
